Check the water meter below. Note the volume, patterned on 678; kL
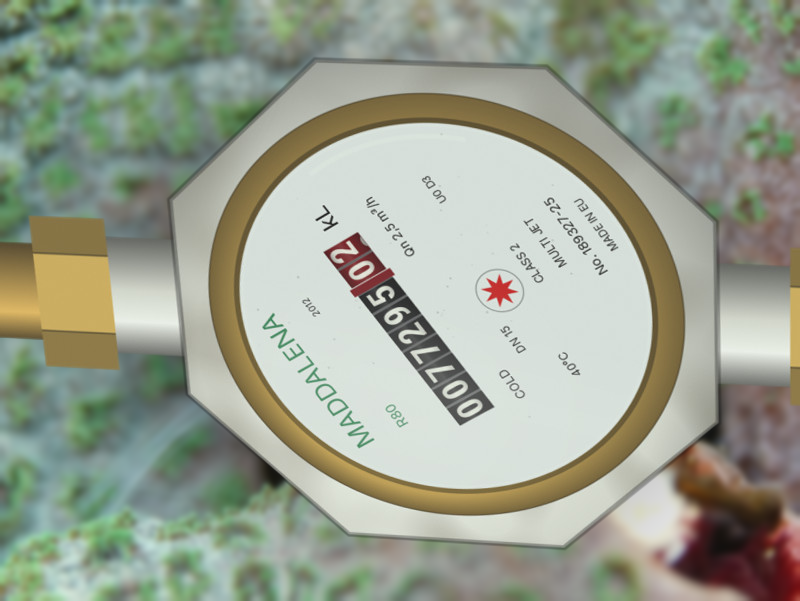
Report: 77295.02; kL
